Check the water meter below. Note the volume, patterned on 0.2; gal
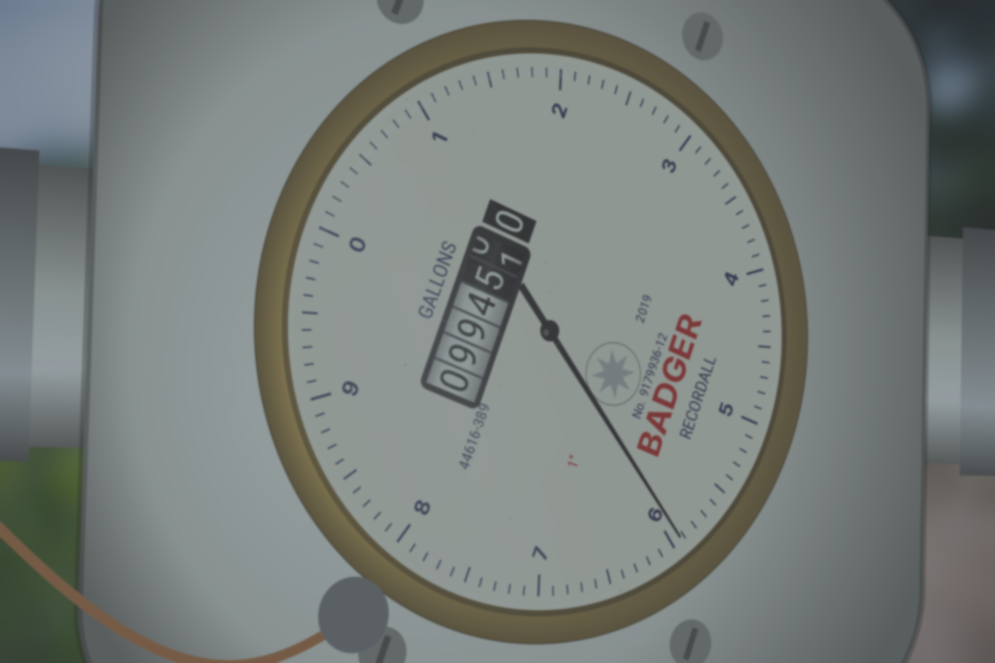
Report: 994505.9; gal
